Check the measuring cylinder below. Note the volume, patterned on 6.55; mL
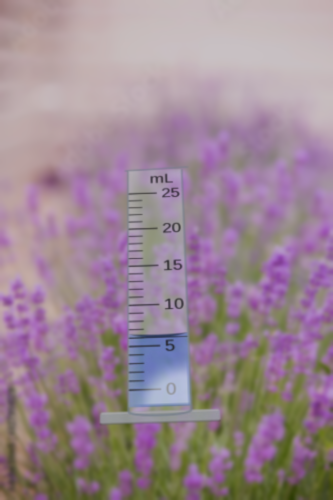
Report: 6; mL
